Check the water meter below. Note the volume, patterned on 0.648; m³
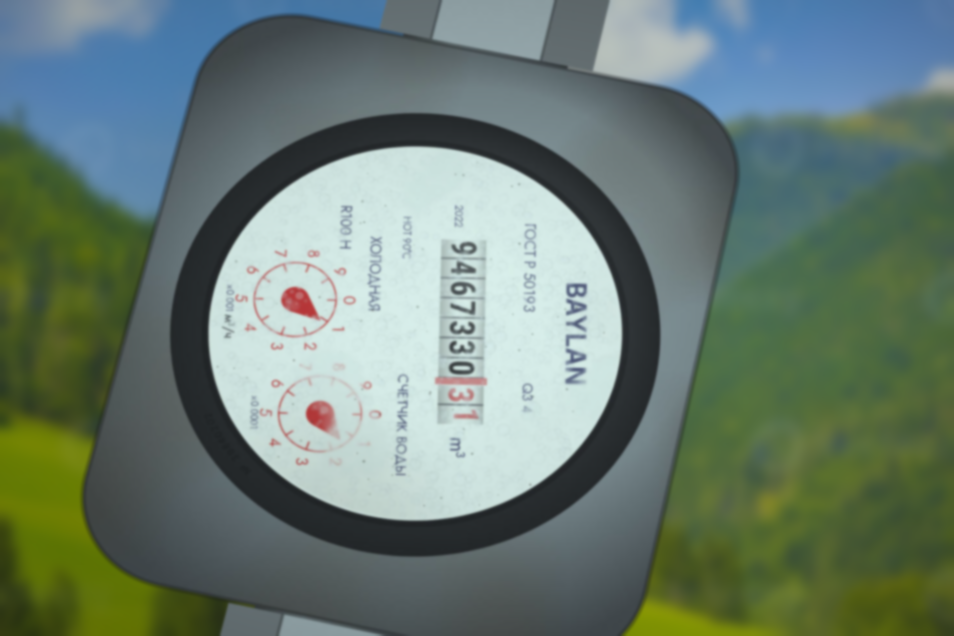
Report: 9467330.3111; m³
